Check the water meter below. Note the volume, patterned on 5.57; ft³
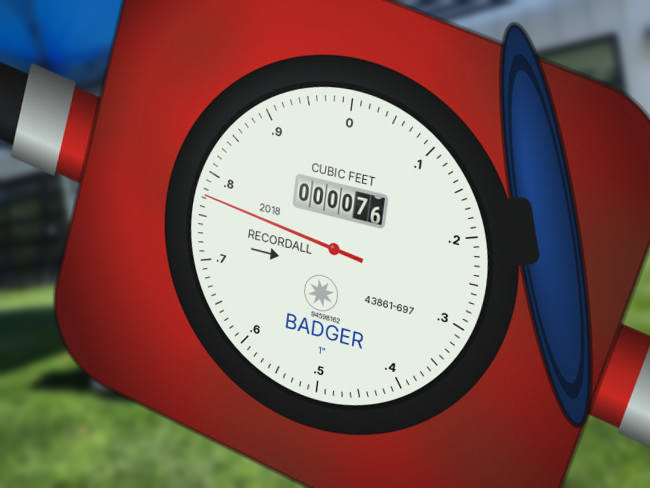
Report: 75.77; ft³
